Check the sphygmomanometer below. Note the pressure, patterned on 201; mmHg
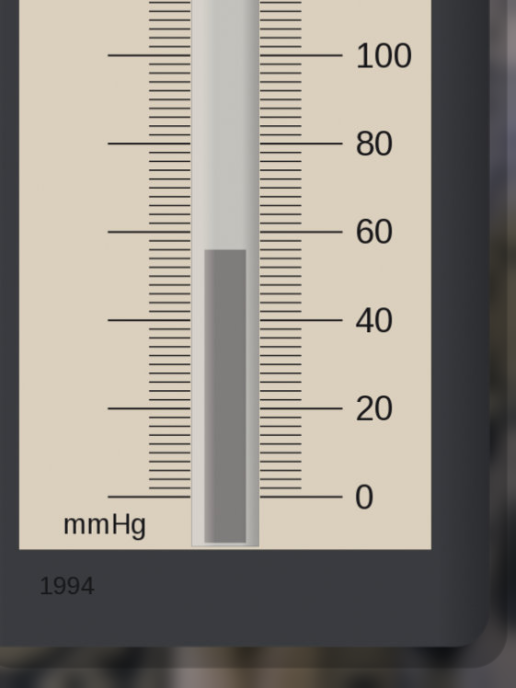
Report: 56; mmHg
